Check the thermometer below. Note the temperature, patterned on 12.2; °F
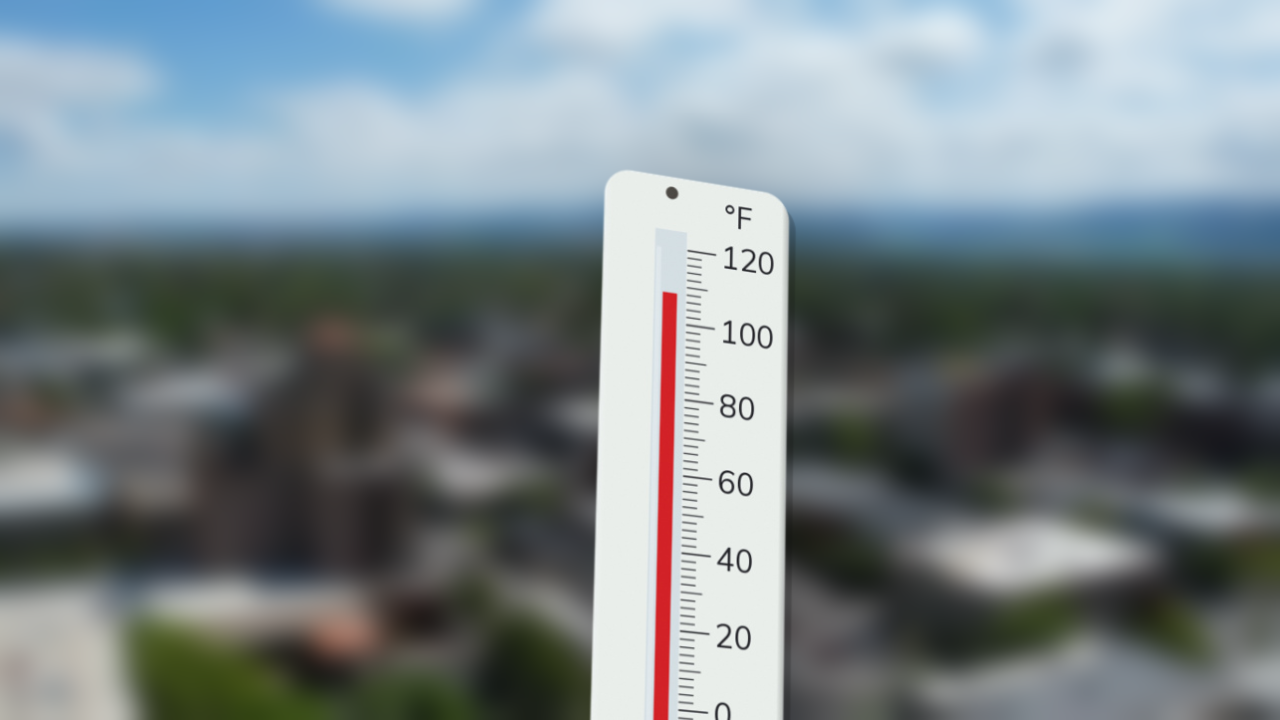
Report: 108; °F
